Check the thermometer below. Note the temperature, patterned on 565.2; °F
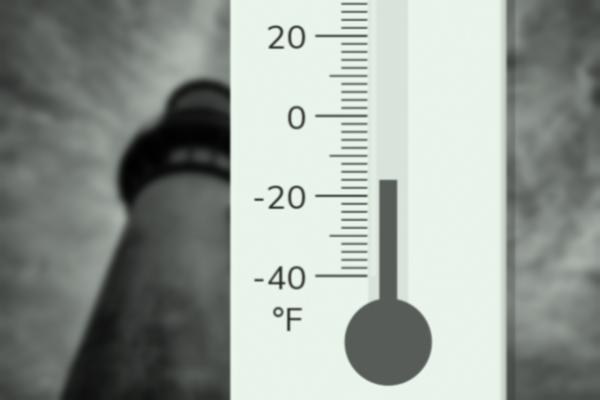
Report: -16; °F
